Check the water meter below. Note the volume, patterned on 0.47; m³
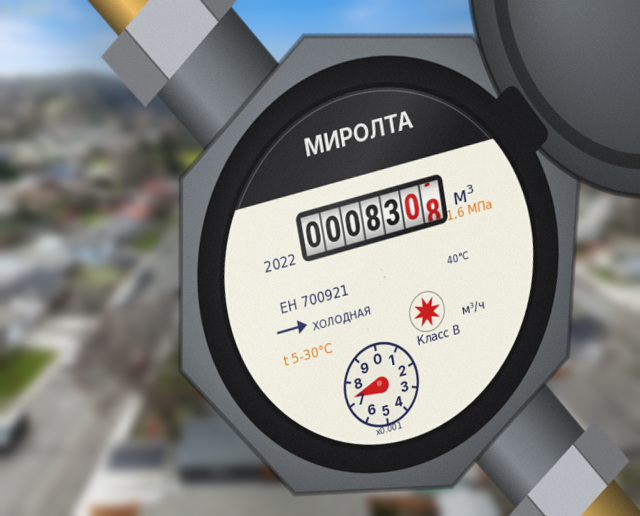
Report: 83.077; m³
